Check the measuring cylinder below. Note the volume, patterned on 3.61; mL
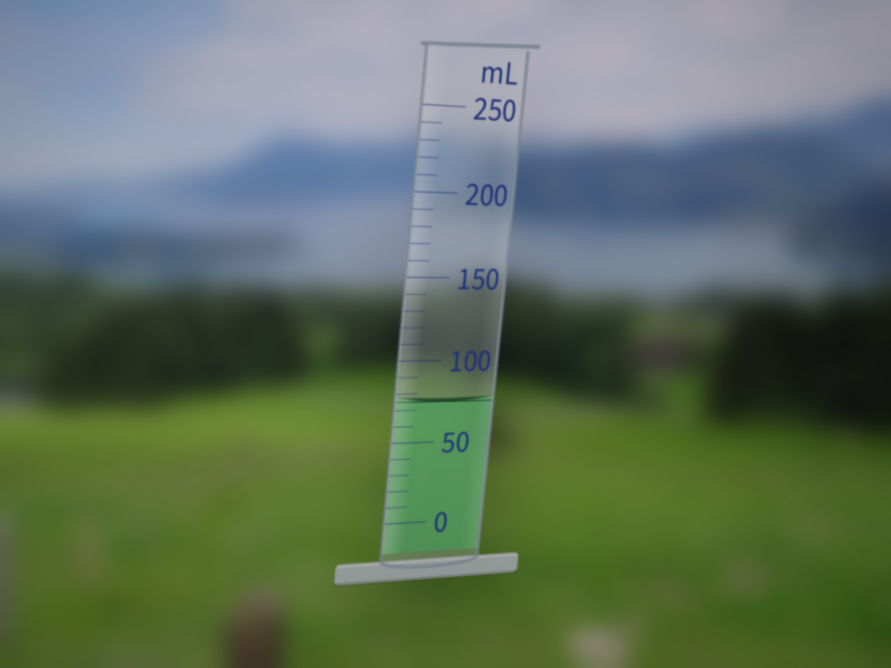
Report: 75; mL
